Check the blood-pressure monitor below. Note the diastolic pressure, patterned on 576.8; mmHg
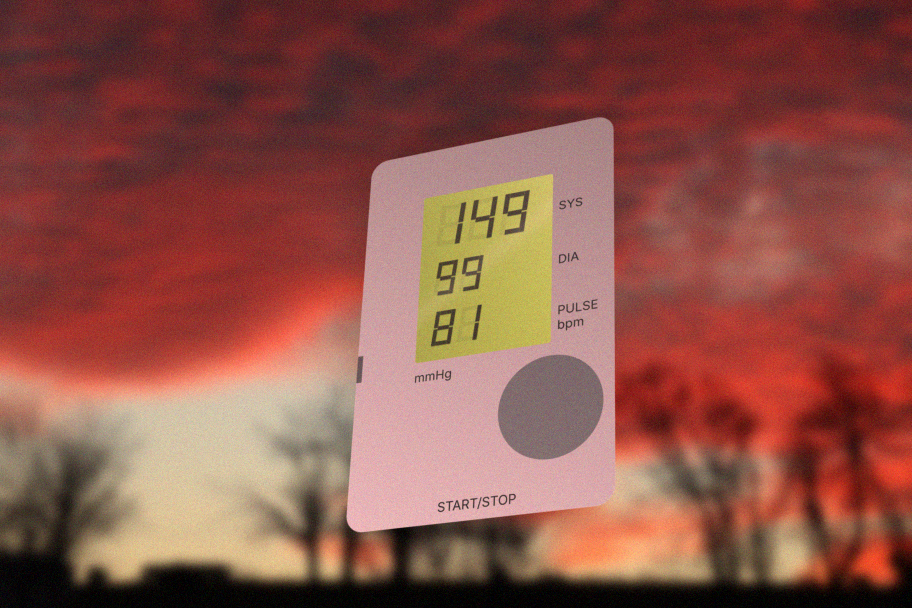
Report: 99; mmHg
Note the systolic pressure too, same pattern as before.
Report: 149; mmHg
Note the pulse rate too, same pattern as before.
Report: 81; bpm
